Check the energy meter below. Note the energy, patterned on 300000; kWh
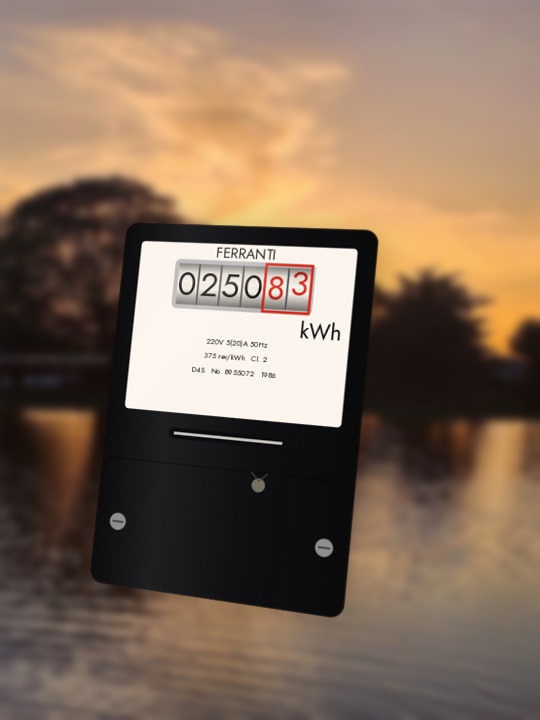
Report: 250.83; kWh
